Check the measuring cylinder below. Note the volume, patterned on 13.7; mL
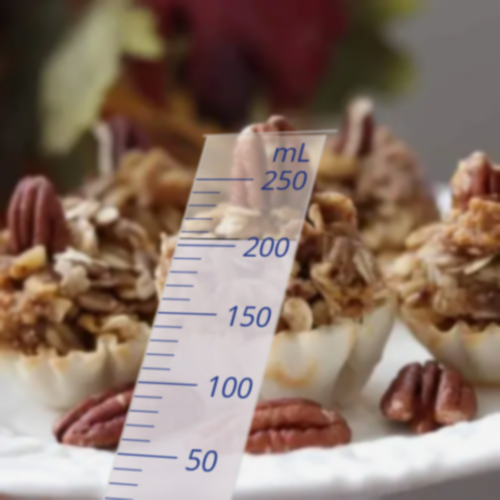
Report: 205; mL
